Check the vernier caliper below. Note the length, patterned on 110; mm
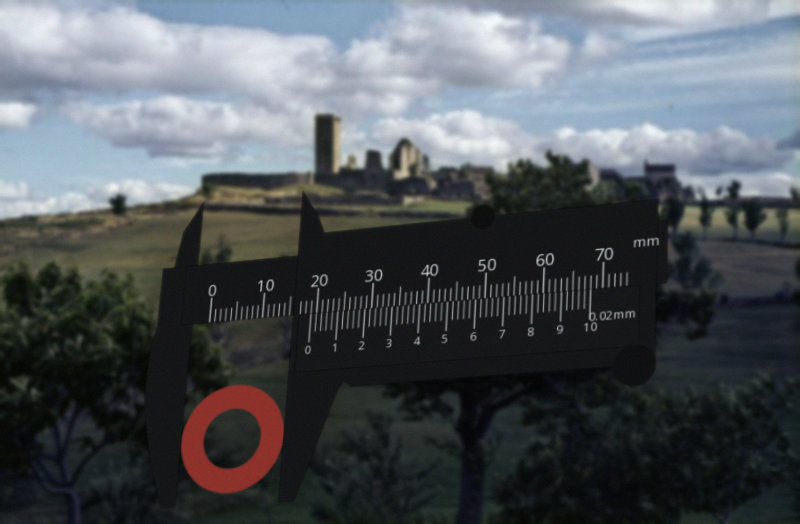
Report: 19.0; mm
